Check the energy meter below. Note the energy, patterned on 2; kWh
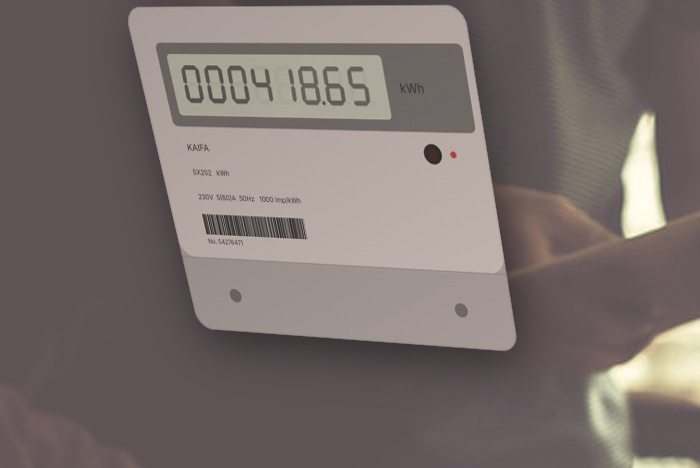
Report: 418.65; kWh
